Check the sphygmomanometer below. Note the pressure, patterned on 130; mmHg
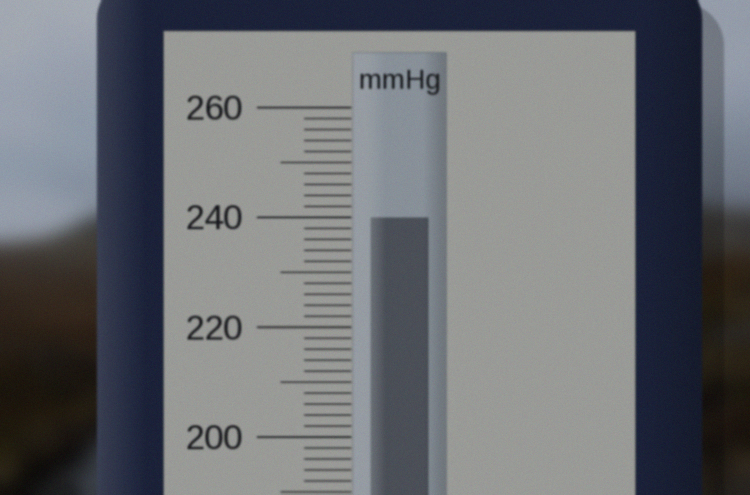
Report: 240; mmHg
